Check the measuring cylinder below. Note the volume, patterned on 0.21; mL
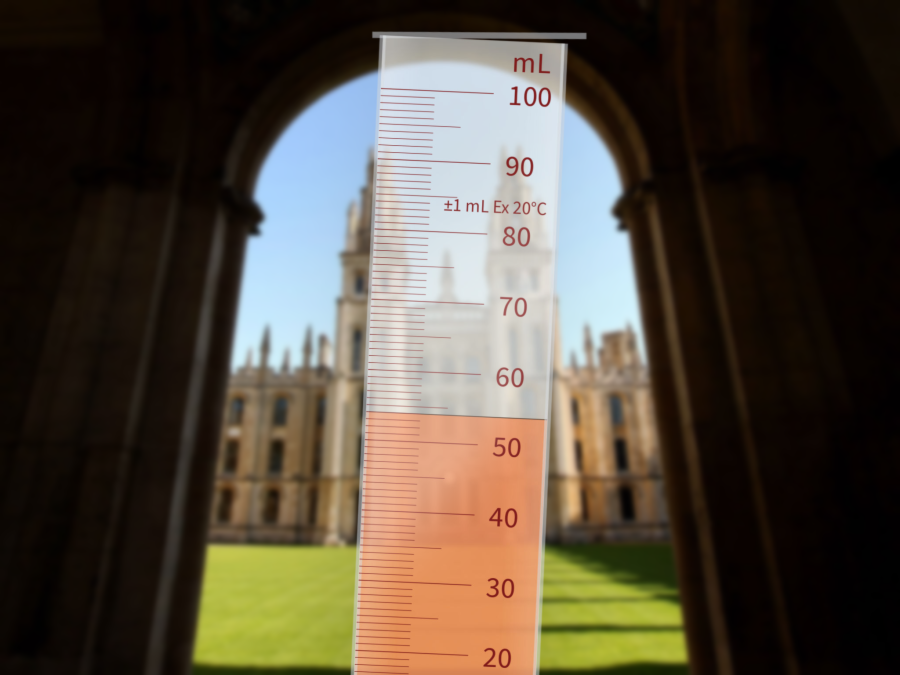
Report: 54; mL
